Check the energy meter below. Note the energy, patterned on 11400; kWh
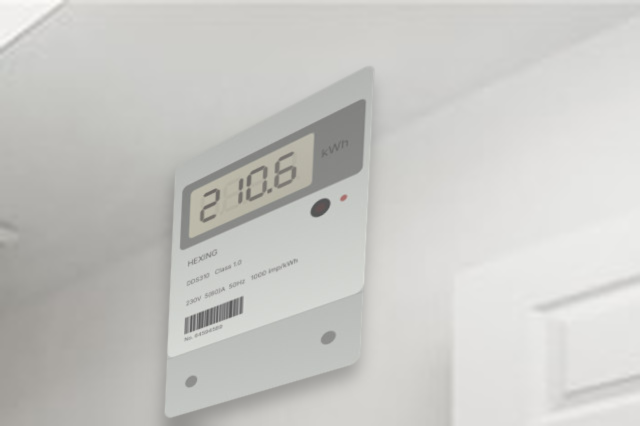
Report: 210.6; kWh
